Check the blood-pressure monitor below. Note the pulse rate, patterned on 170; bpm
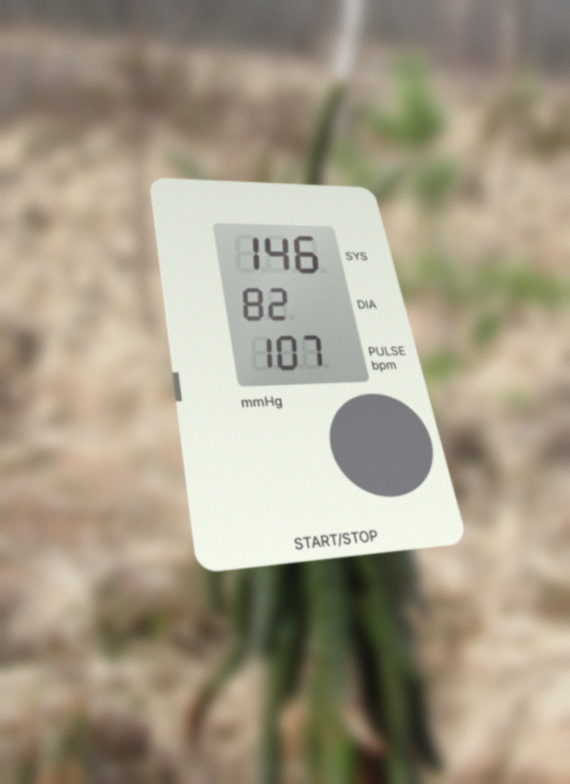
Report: 107; bpm
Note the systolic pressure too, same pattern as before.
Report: 146; mmHg
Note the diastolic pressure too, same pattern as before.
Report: 82; mmHg
